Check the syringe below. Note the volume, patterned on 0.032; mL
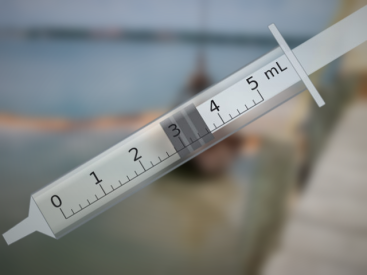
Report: 2.8; mL
